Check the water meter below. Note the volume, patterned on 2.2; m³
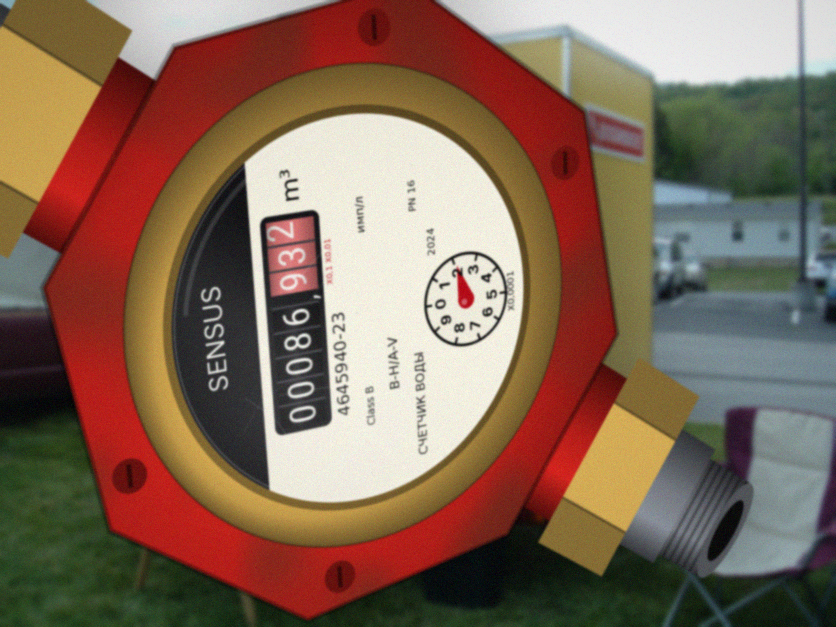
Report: 86.9322; m³
